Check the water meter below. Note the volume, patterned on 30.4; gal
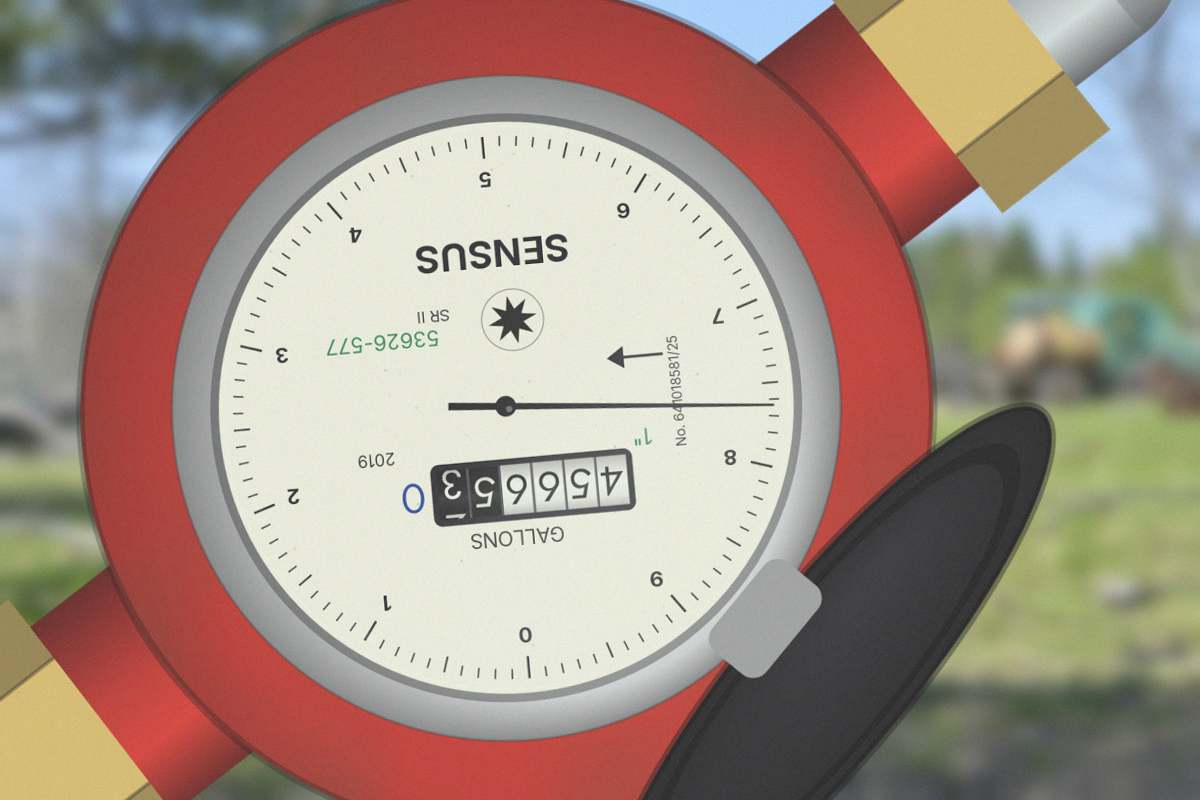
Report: 4566527.6; gal
